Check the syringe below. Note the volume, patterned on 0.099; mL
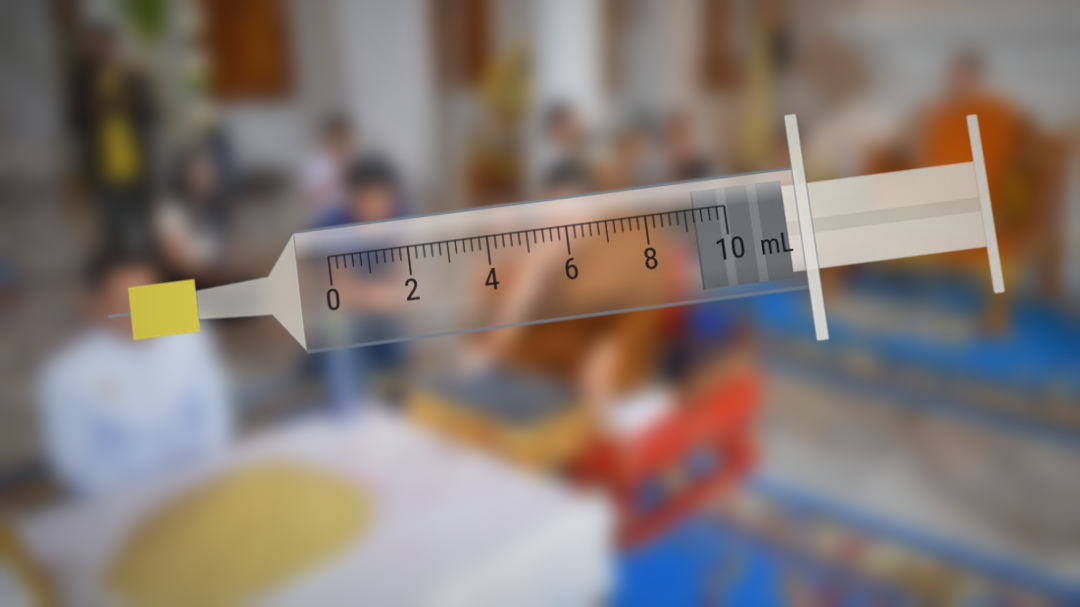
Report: 9.2; mL
